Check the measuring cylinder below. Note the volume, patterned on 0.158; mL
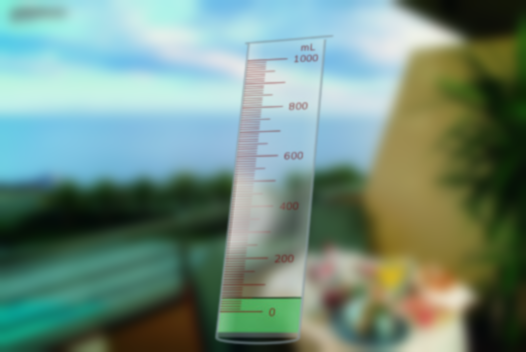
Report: 50; mL
